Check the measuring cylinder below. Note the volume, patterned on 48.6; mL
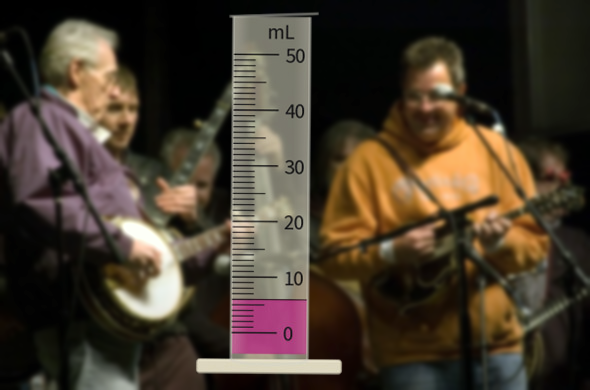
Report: 6; mL
